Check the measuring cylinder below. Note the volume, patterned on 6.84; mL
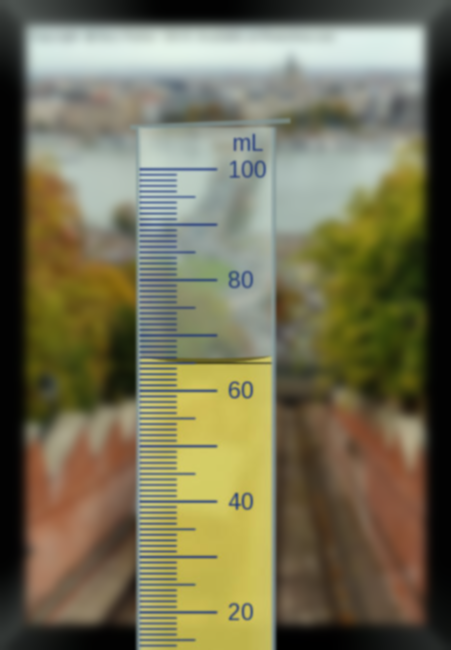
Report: 65; mL
